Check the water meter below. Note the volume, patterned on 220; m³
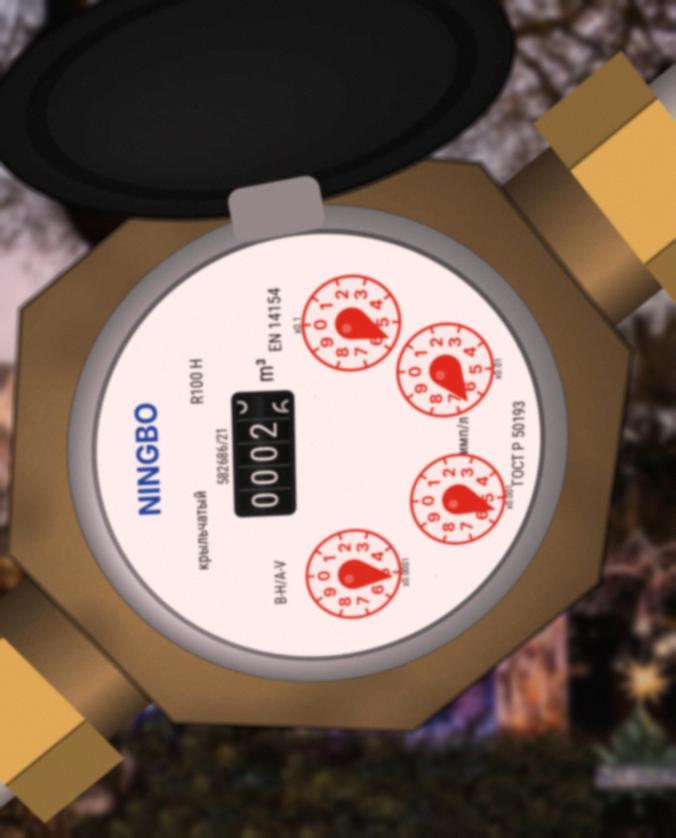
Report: 25.5655; m³
